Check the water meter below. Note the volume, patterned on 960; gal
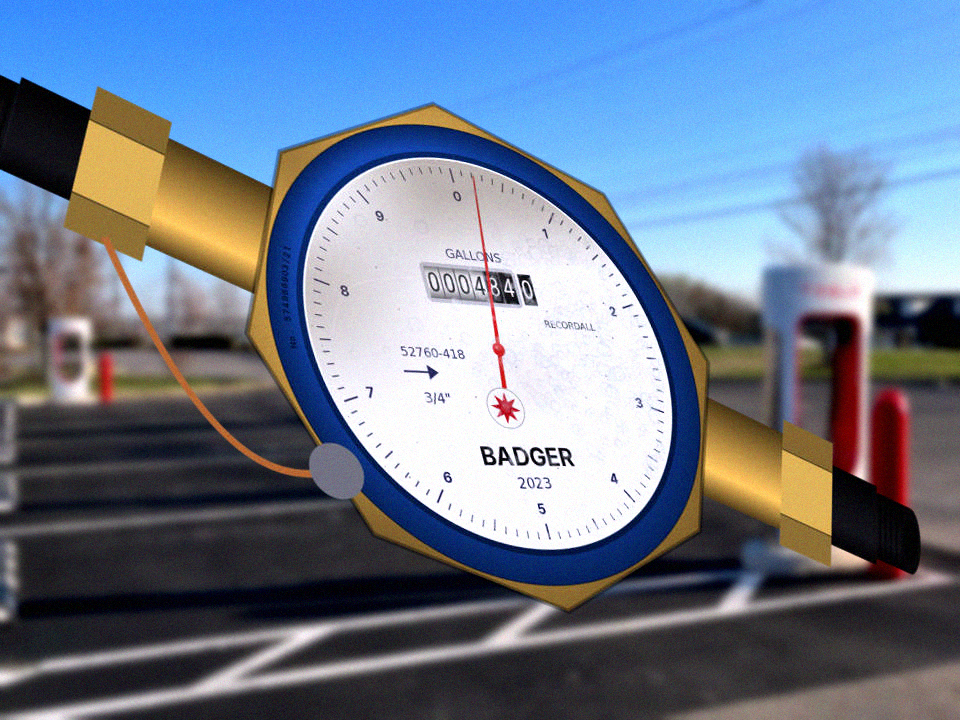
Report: 4840.2; gal
